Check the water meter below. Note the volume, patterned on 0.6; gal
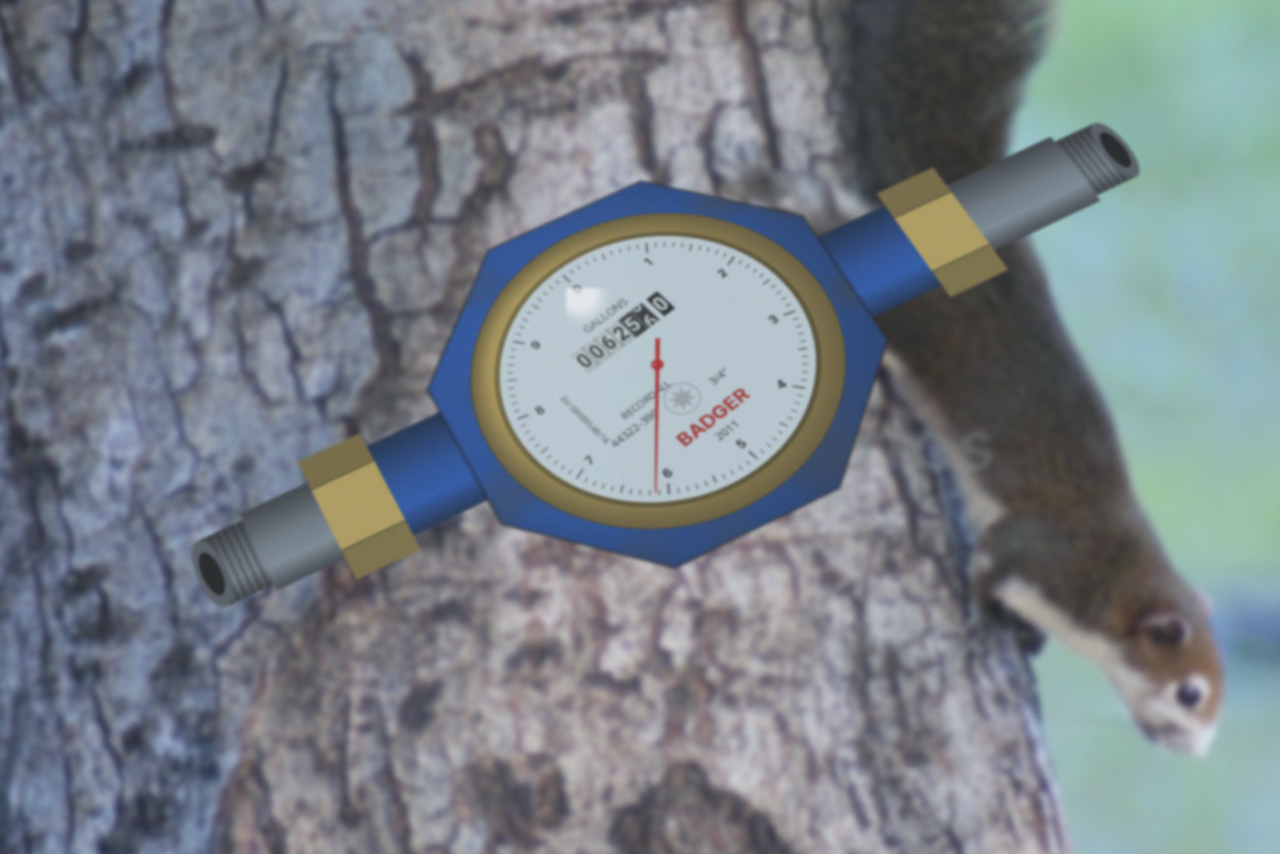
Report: 62556.1; gal
